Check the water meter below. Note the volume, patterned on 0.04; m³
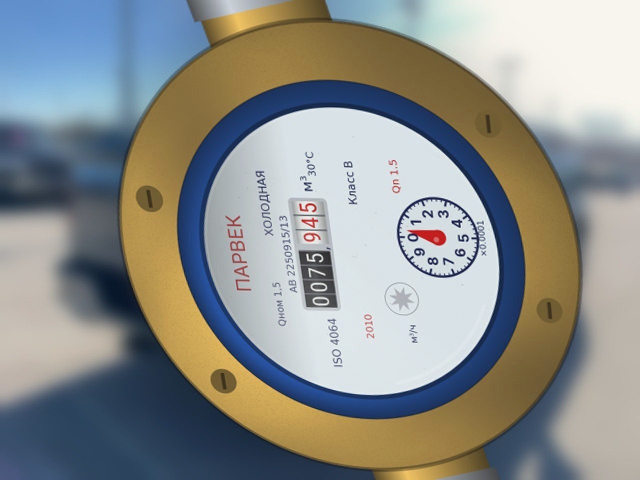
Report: 75.9450; m³
